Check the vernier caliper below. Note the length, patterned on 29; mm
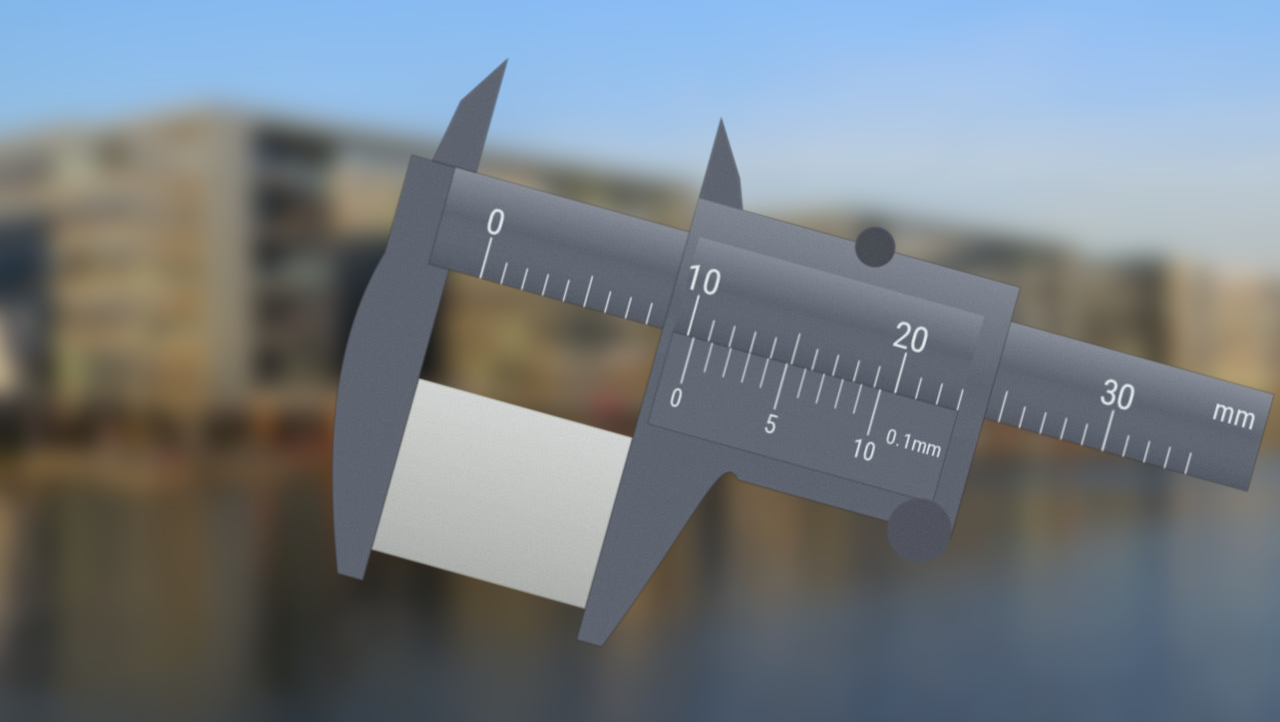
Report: 10.3; mm
